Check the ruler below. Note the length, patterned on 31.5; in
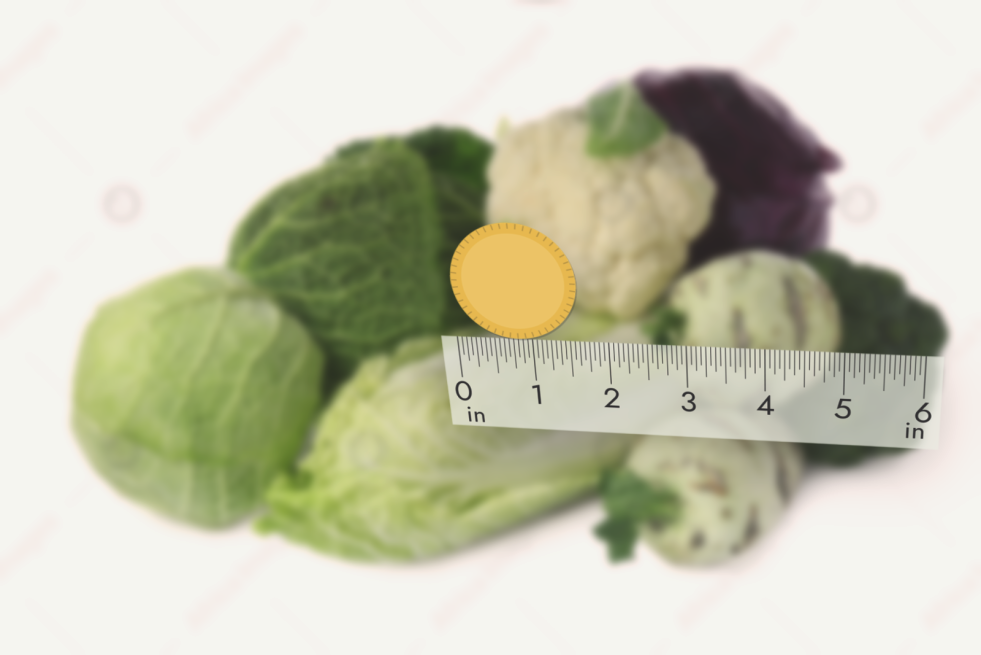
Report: 1.625; in
